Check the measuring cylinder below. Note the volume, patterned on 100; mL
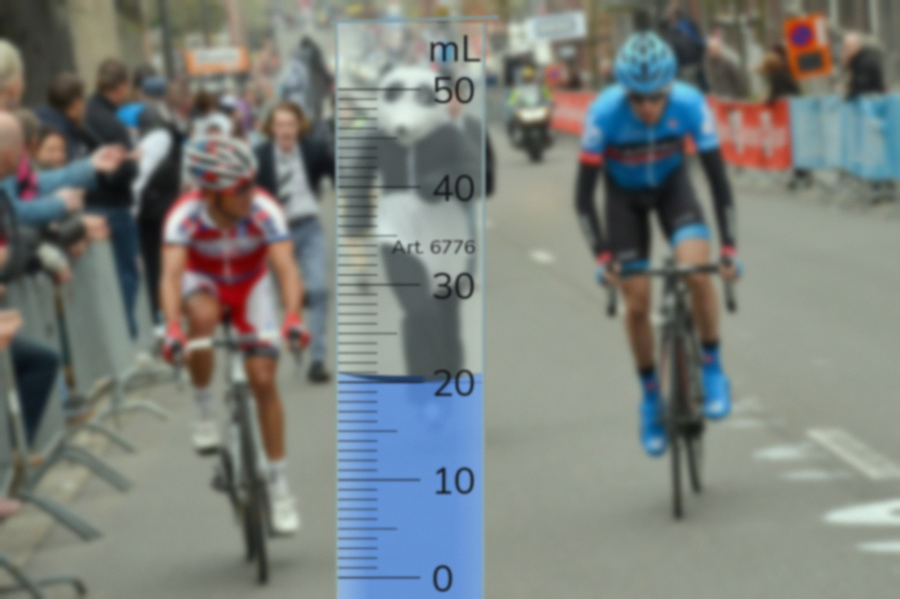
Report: 20; mL
